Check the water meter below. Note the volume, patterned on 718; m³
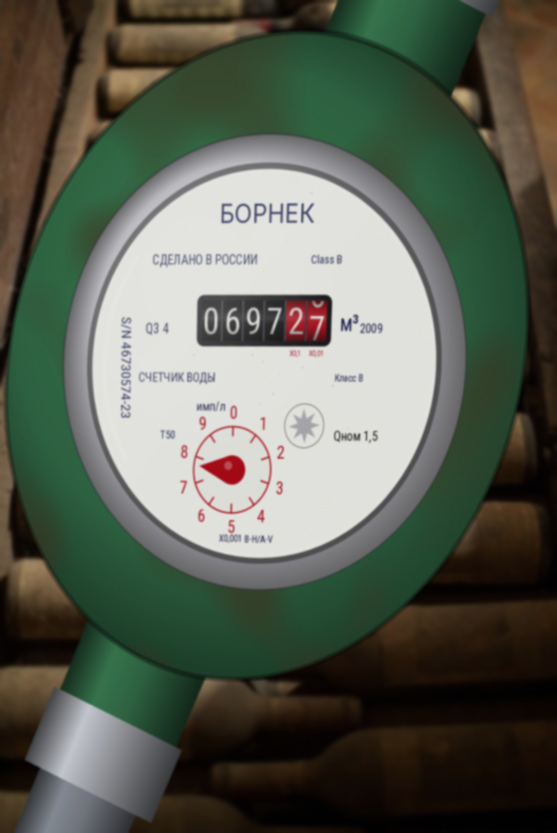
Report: 697.267; m³
